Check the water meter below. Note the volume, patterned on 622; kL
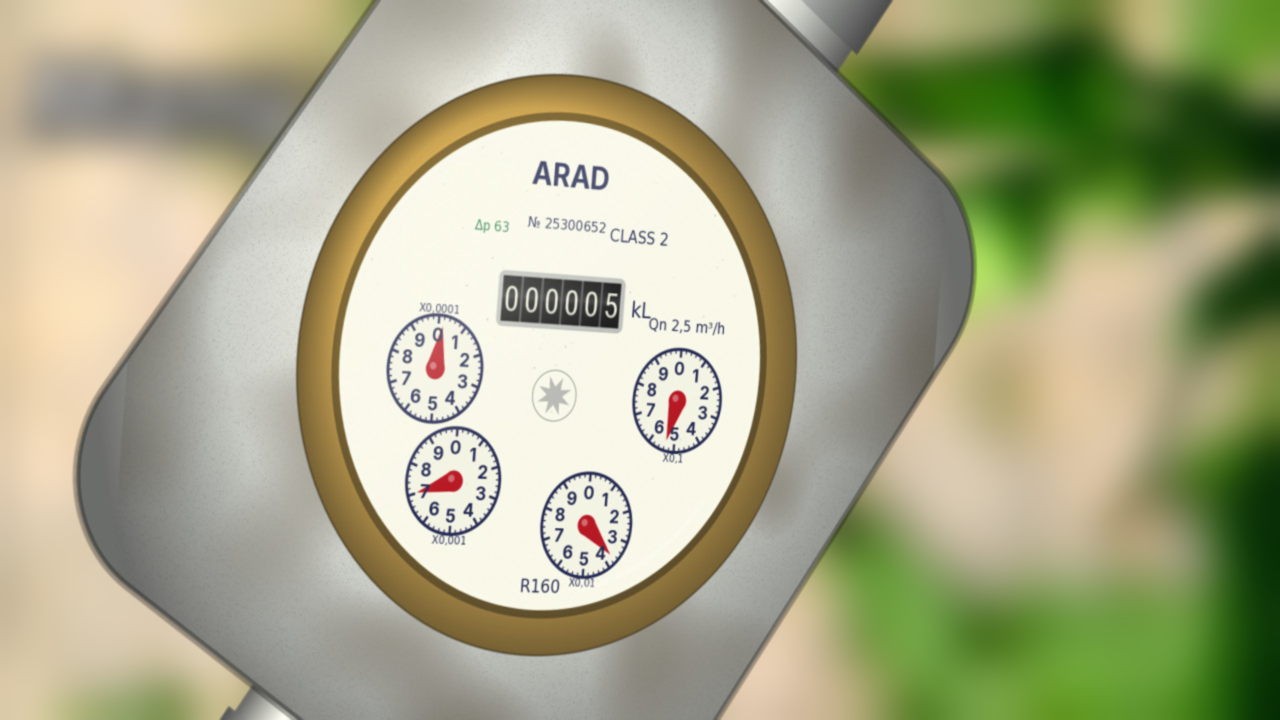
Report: 5.5370; kL
